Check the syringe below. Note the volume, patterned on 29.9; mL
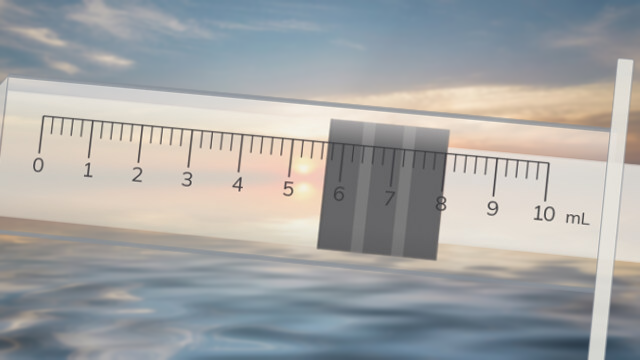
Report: 5.7; mL
